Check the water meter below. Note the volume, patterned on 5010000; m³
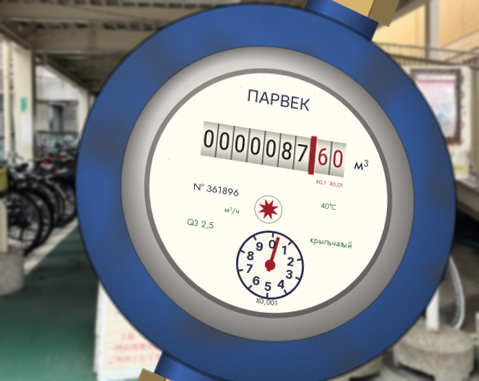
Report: 87.600; m³
